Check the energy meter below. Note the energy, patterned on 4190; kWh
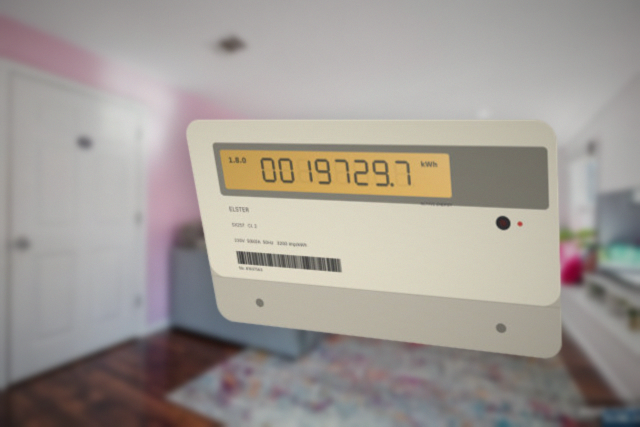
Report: 19729.7; kWh
